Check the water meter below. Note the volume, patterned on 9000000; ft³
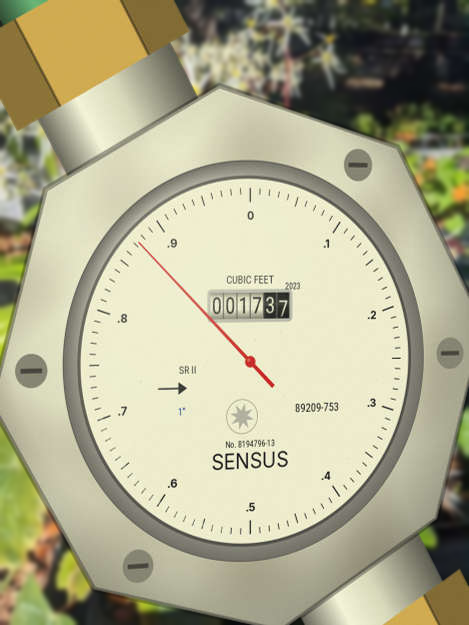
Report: 1736.87; ft³
